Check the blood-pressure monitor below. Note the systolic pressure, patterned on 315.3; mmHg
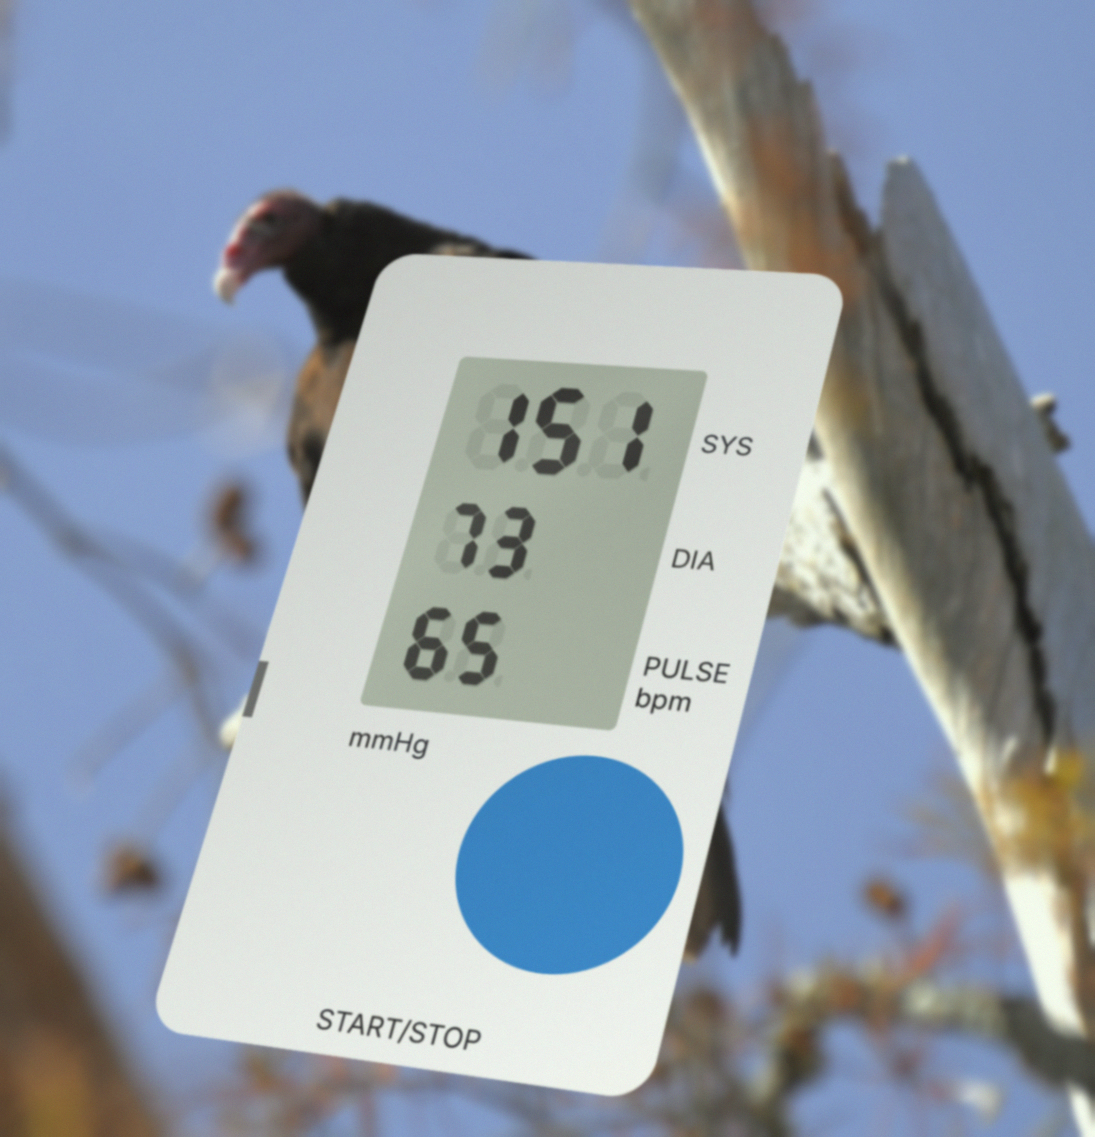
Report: 151; mmHg
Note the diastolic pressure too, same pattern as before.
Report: 73; mmHg
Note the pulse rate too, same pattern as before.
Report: 65; bpm
